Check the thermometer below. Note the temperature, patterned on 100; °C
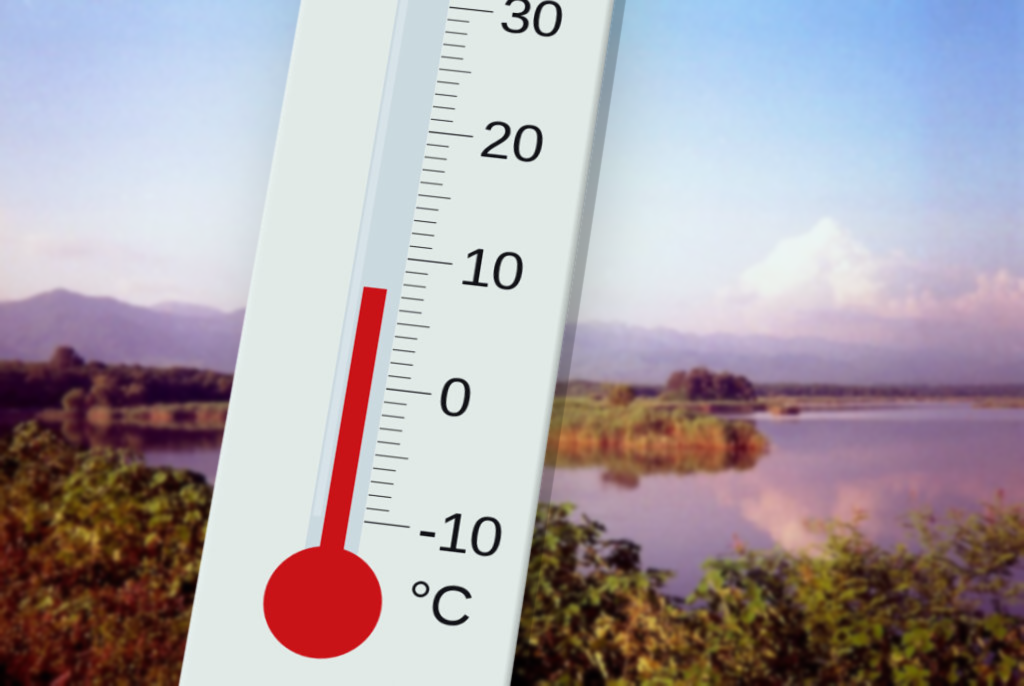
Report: 7.5; °C
